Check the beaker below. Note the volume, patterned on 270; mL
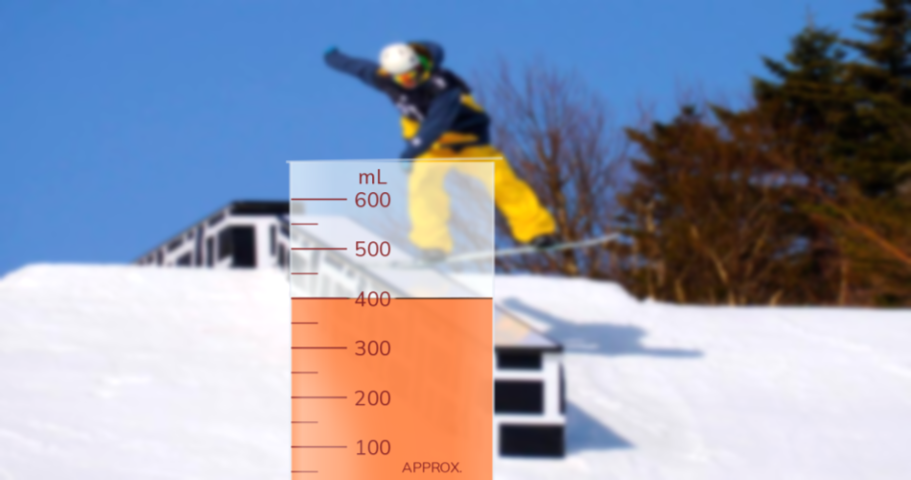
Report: 400; mL
